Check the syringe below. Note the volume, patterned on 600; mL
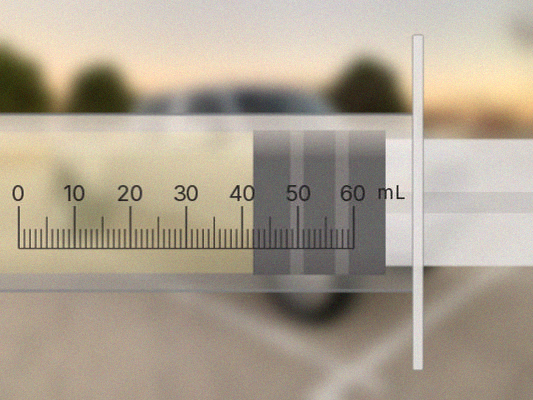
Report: 42; mL
